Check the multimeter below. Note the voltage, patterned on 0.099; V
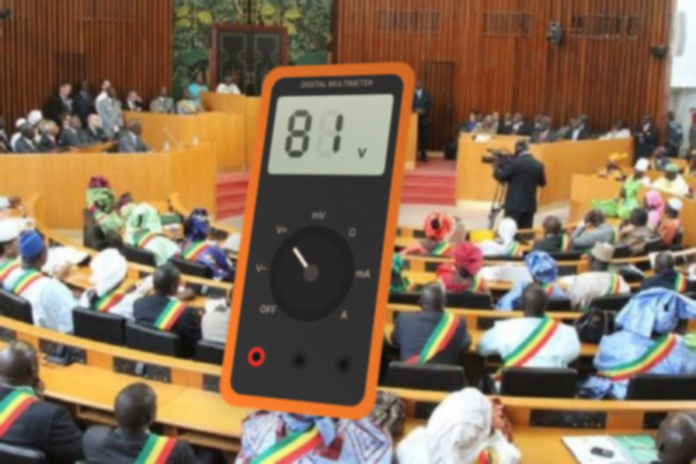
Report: 81; V
